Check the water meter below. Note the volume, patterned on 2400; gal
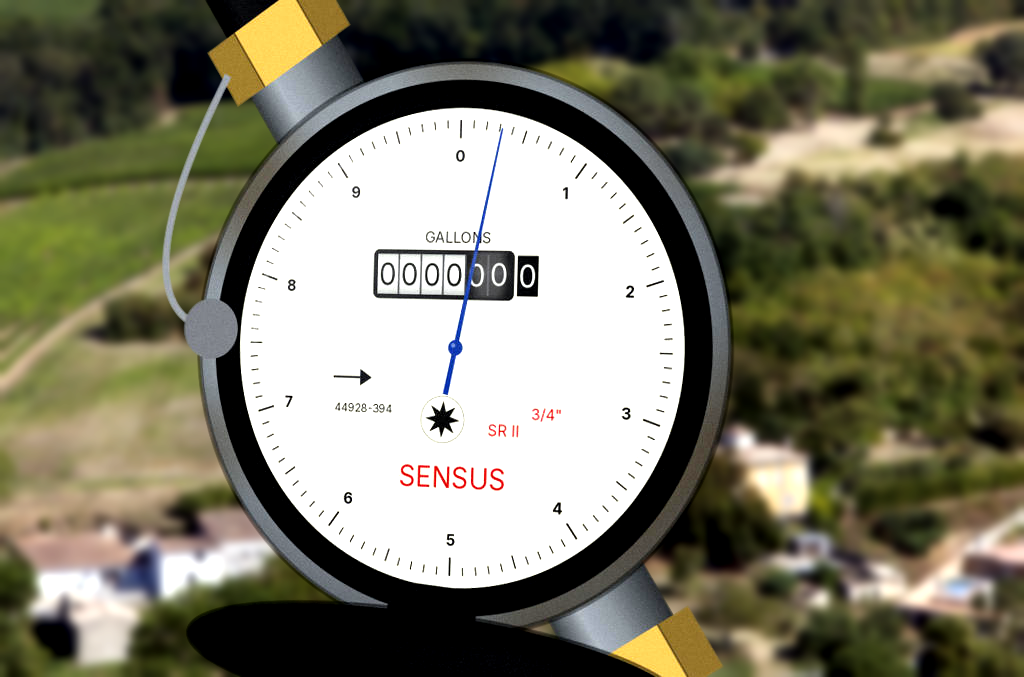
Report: 0.3; gal
